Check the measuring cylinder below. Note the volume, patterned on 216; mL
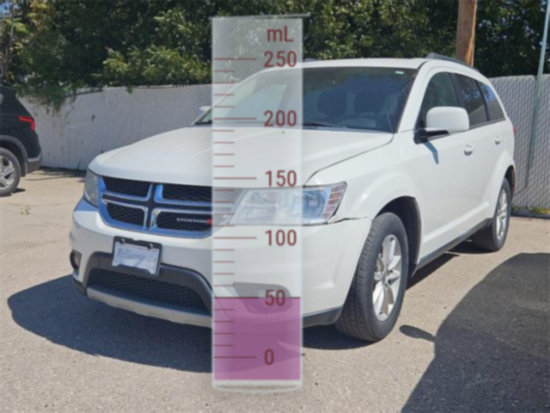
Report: 50; mL
